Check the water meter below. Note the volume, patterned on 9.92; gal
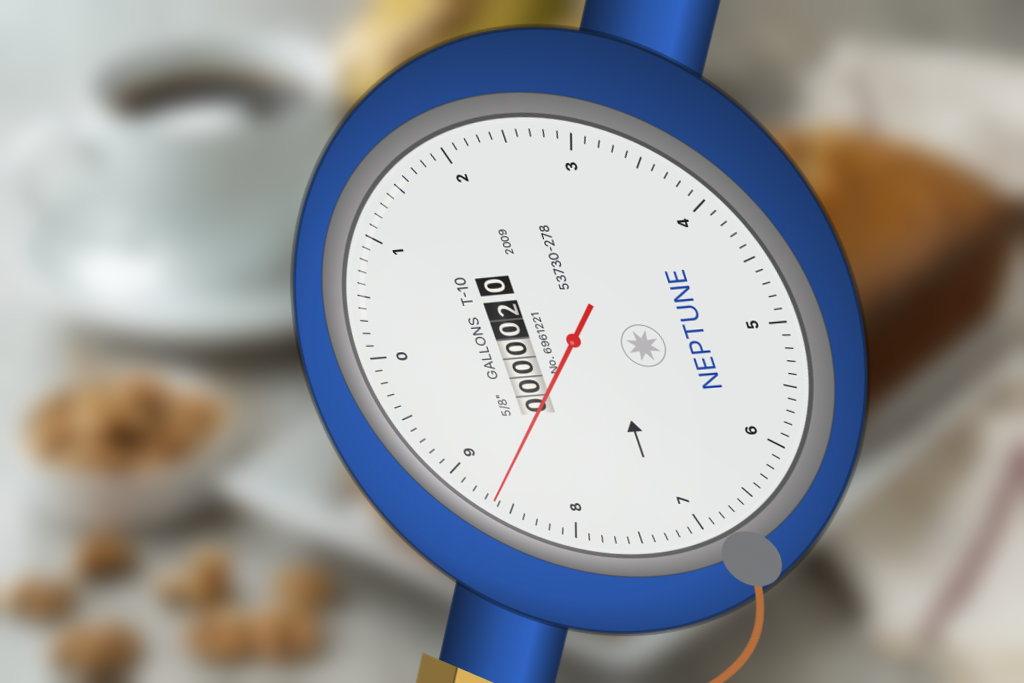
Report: 18.6; gal
